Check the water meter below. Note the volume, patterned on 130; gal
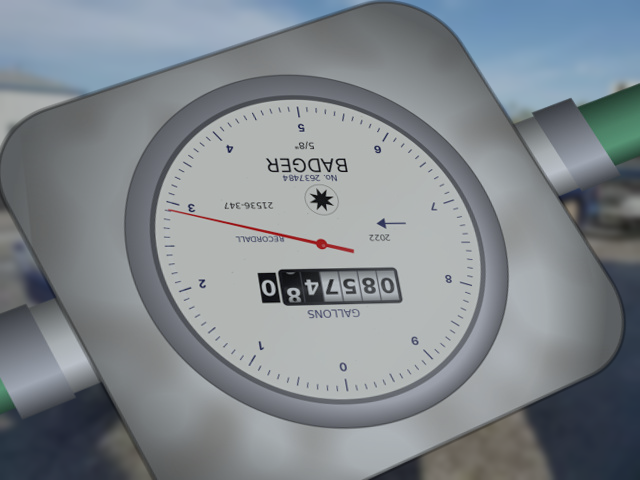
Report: 857482.9; gal
